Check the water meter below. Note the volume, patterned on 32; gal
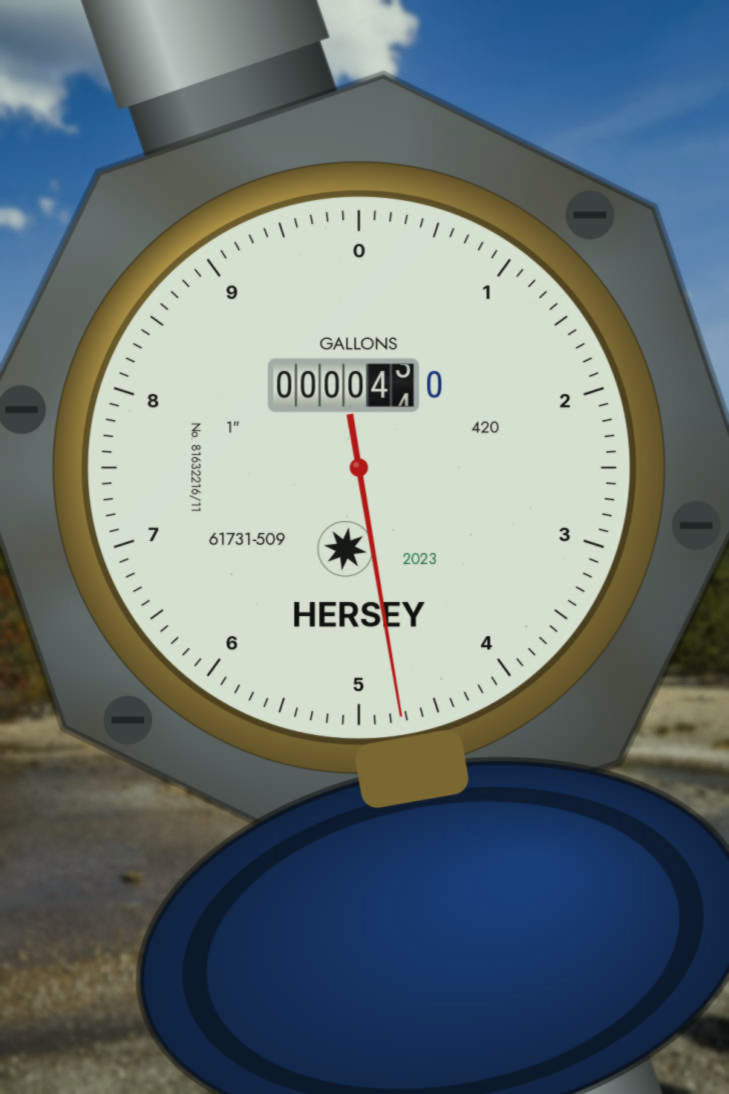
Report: 434.7; gal
